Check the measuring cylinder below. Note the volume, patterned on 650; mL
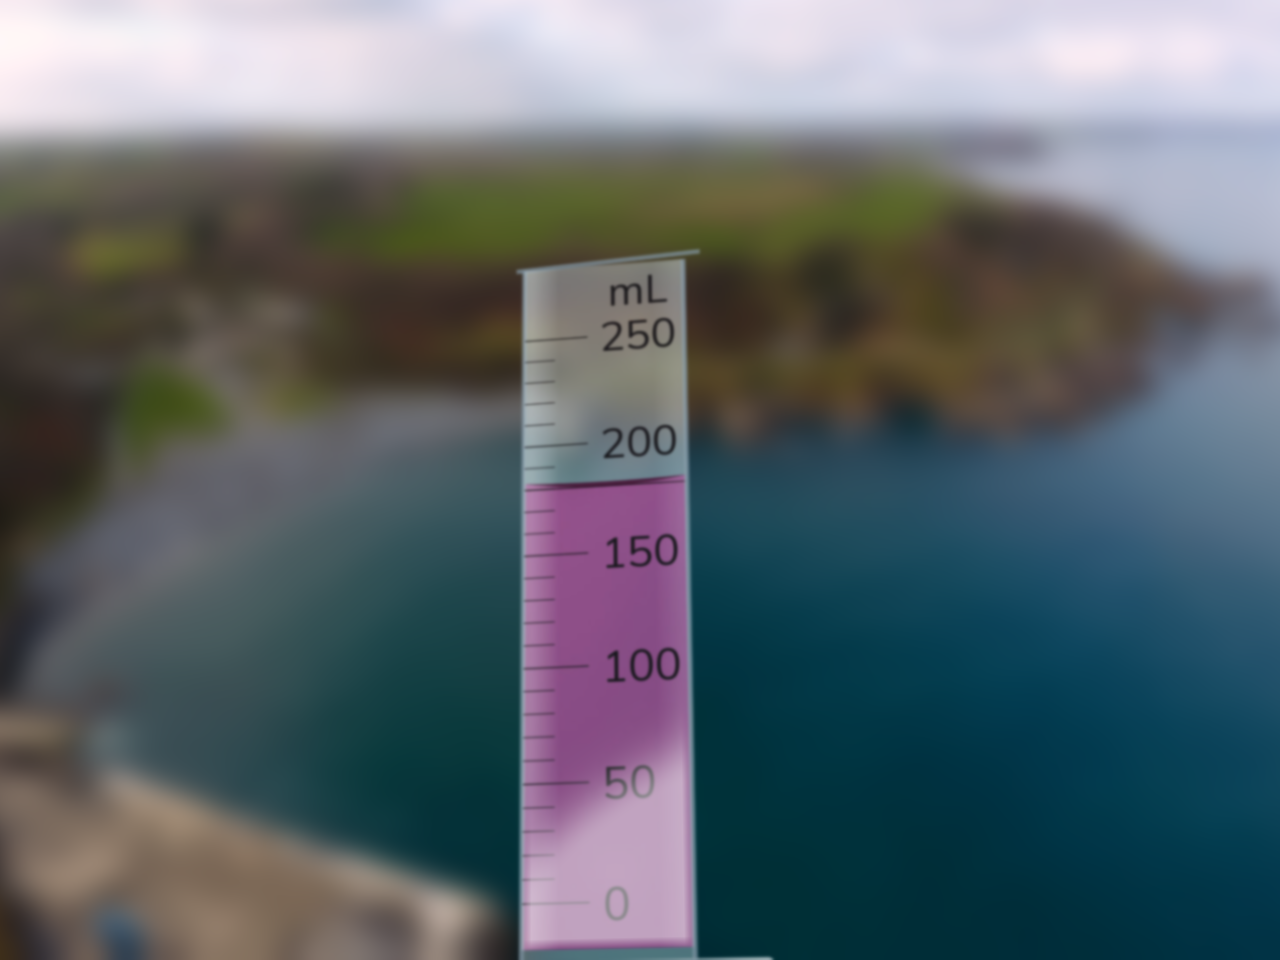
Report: 180; mL
